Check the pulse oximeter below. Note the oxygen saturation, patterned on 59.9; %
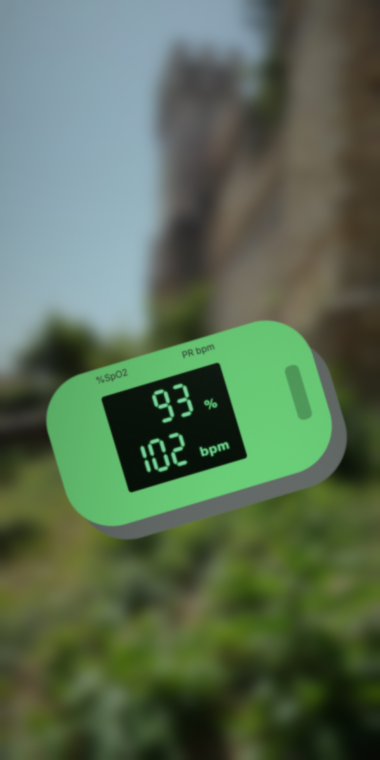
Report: 93; %
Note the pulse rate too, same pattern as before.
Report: 102; bpm
